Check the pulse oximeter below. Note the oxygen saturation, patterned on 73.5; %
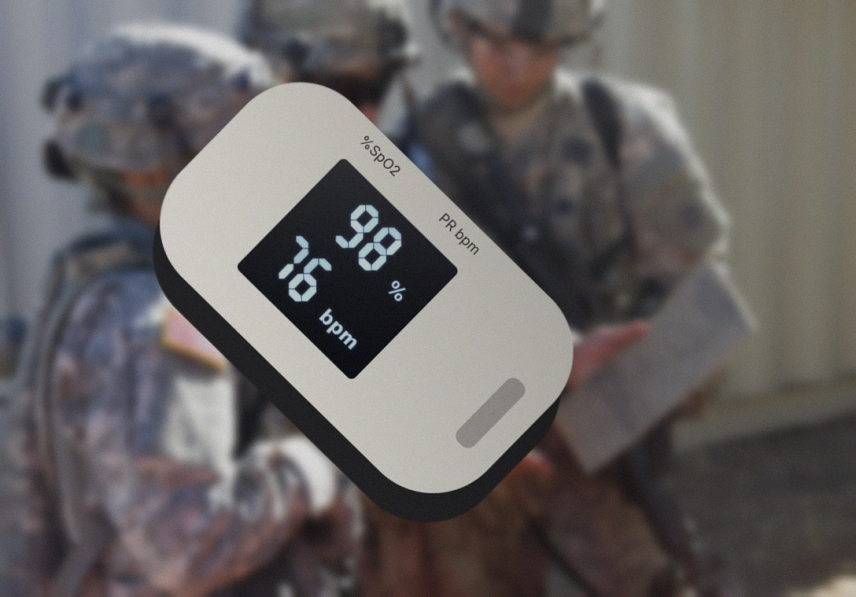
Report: 98; %
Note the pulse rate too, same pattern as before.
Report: 76; bpm
